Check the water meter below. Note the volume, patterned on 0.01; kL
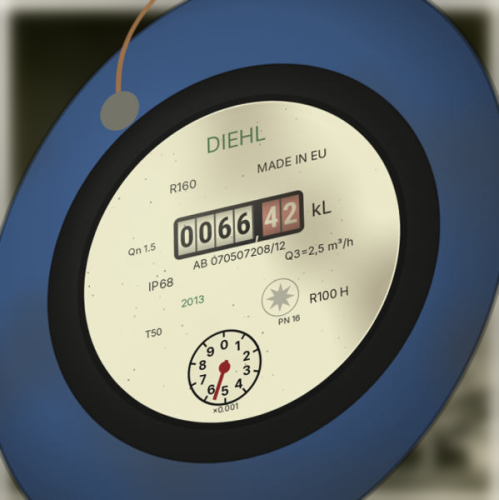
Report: 66.425; kL
